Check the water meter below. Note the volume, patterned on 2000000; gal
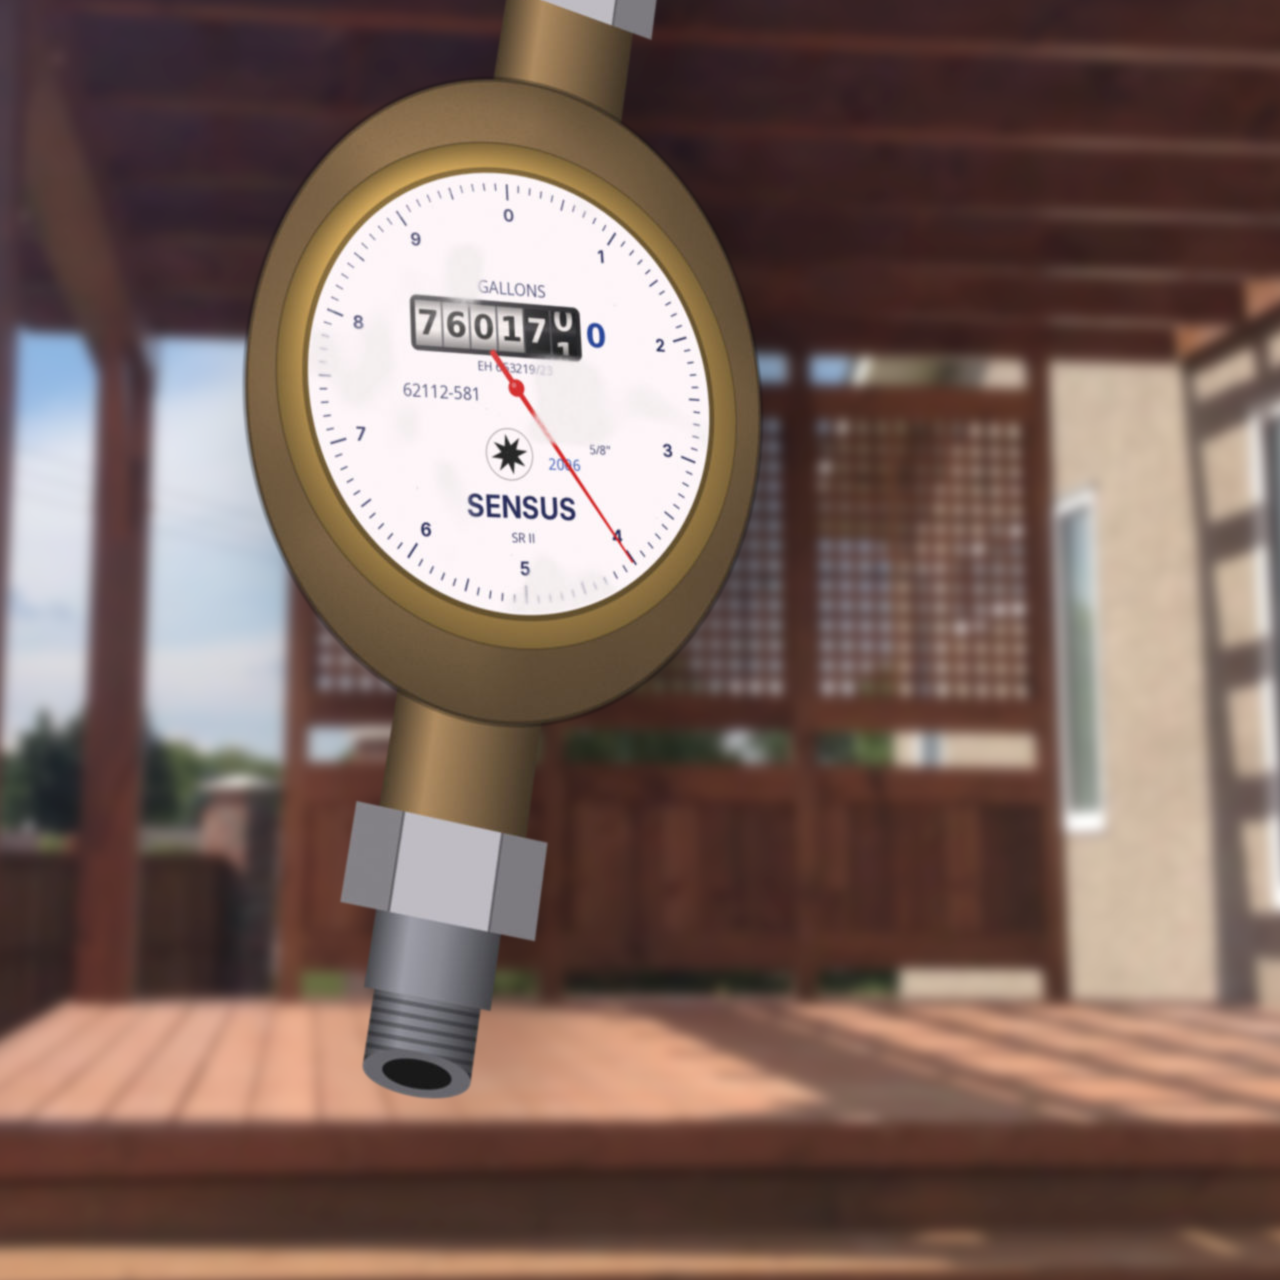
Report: 7601704.0; gal
